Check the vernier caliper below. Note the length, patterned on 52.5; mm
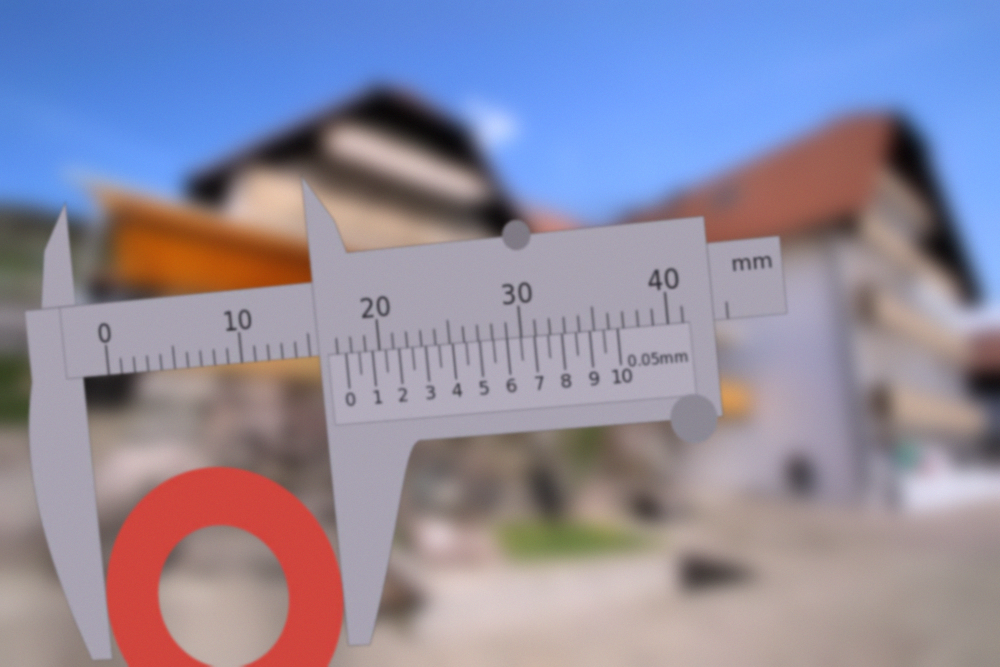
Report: 17.6; mm
